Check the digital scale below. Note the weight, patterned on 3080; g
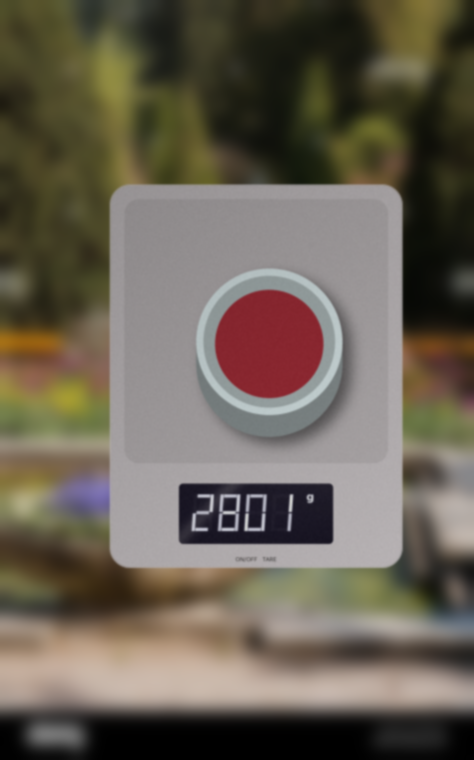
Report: 2801; g
